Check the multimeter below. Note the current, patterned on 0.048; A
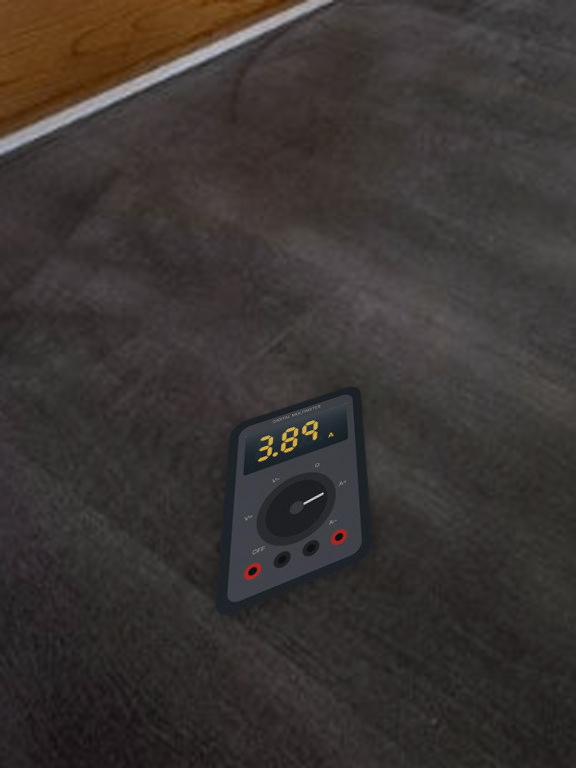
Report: 3.89; A
